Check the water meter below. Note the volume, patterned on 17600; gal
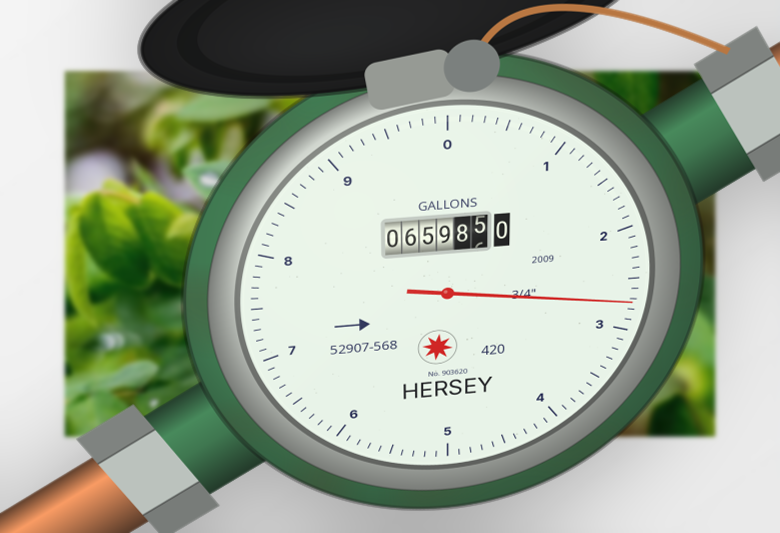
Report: 659852.7; gal
